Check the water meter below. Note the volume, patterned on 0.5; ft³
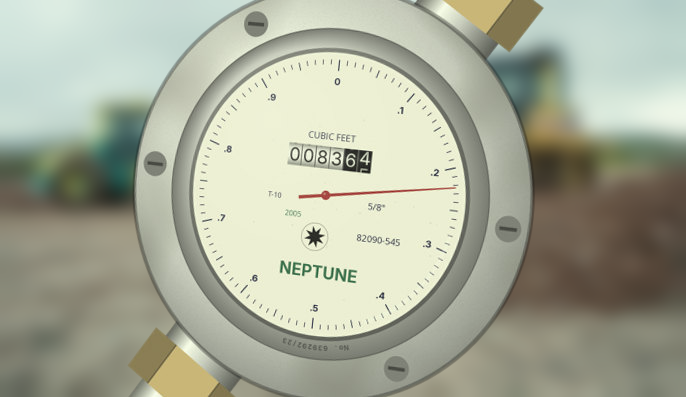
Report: 8364.22; ft³
